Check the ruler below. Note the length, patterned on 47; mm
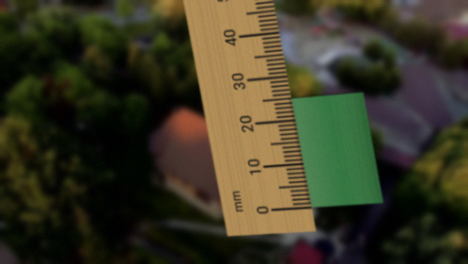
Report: 25; mm
